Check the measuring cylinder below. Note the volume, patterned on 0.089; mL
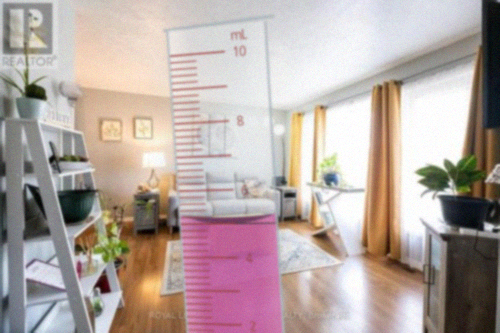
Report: 5; mL
